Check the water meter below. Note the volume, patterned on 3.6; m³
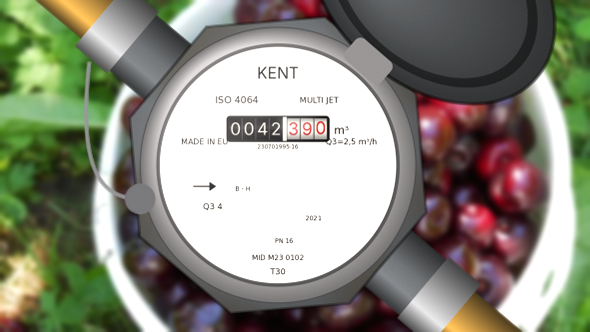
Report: 42.390; m³
